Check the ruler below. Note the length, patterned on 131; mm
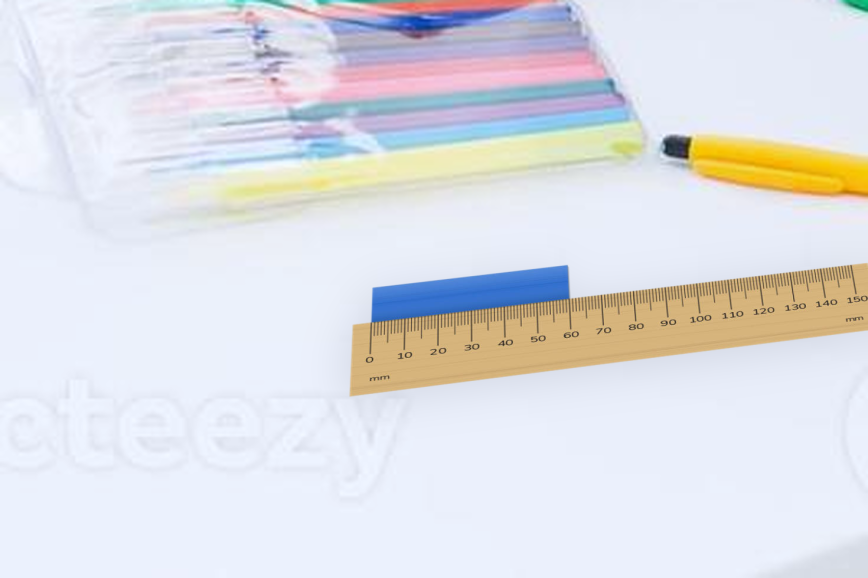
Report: 60; mm
